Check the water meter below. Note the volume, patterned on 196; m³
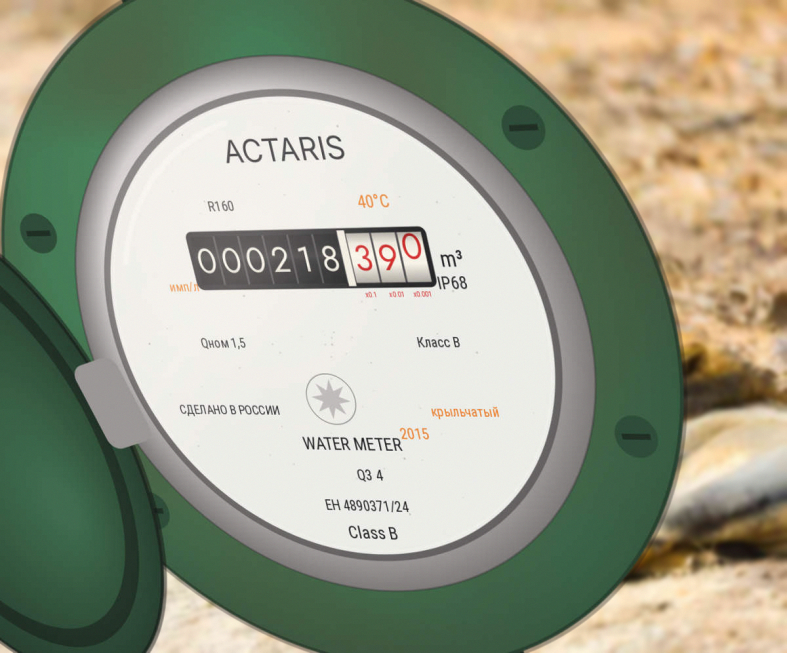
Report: 218.390; m³
